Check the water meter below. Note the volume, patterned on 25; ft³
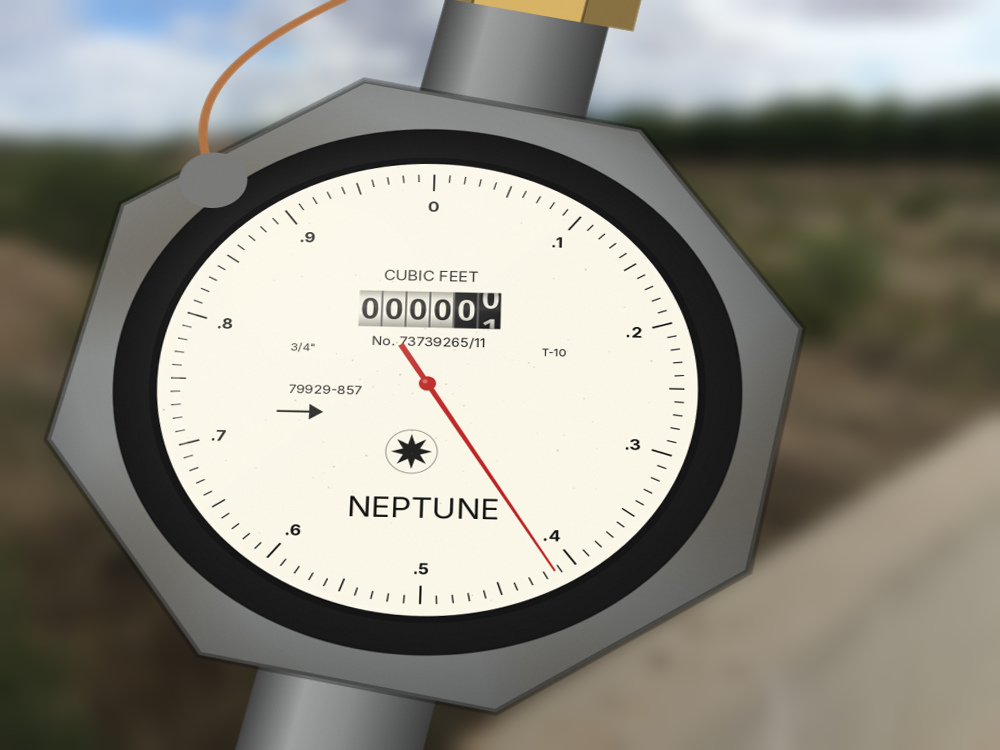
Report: 0.41; ft³
